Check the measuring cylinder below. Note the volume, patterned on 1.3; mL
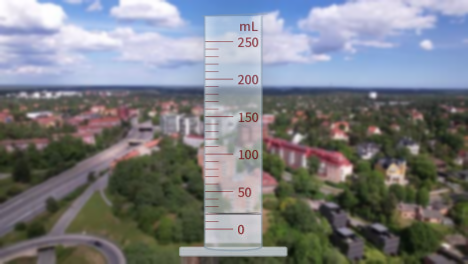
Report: 20; mL
